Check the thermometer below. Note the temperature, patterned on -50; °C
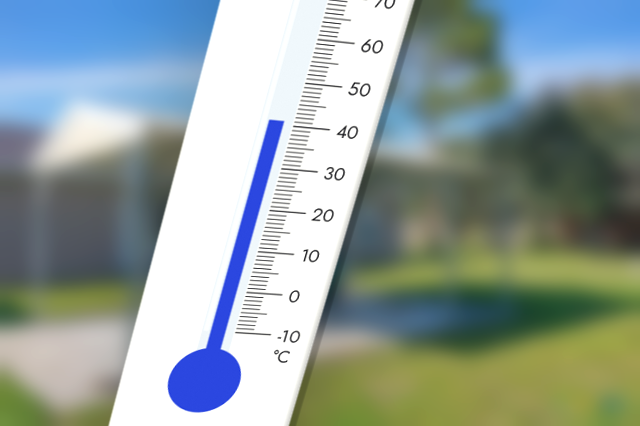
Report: 41; °C
